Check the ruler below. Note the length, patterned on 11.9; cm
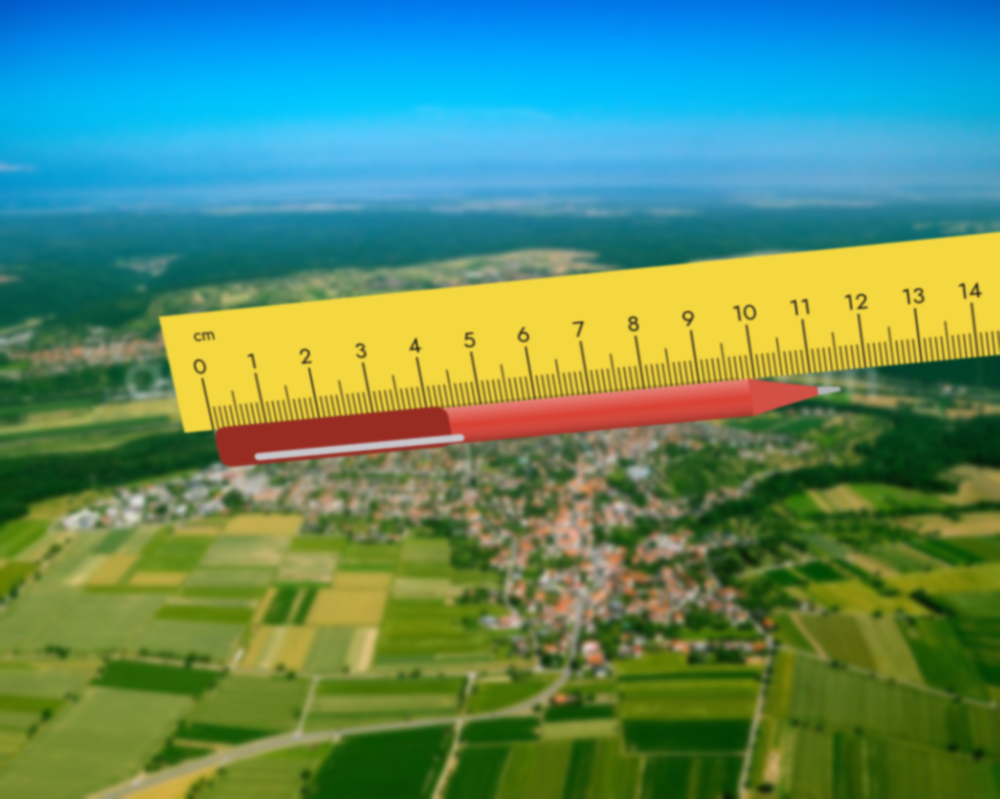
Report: 11.5; cm
